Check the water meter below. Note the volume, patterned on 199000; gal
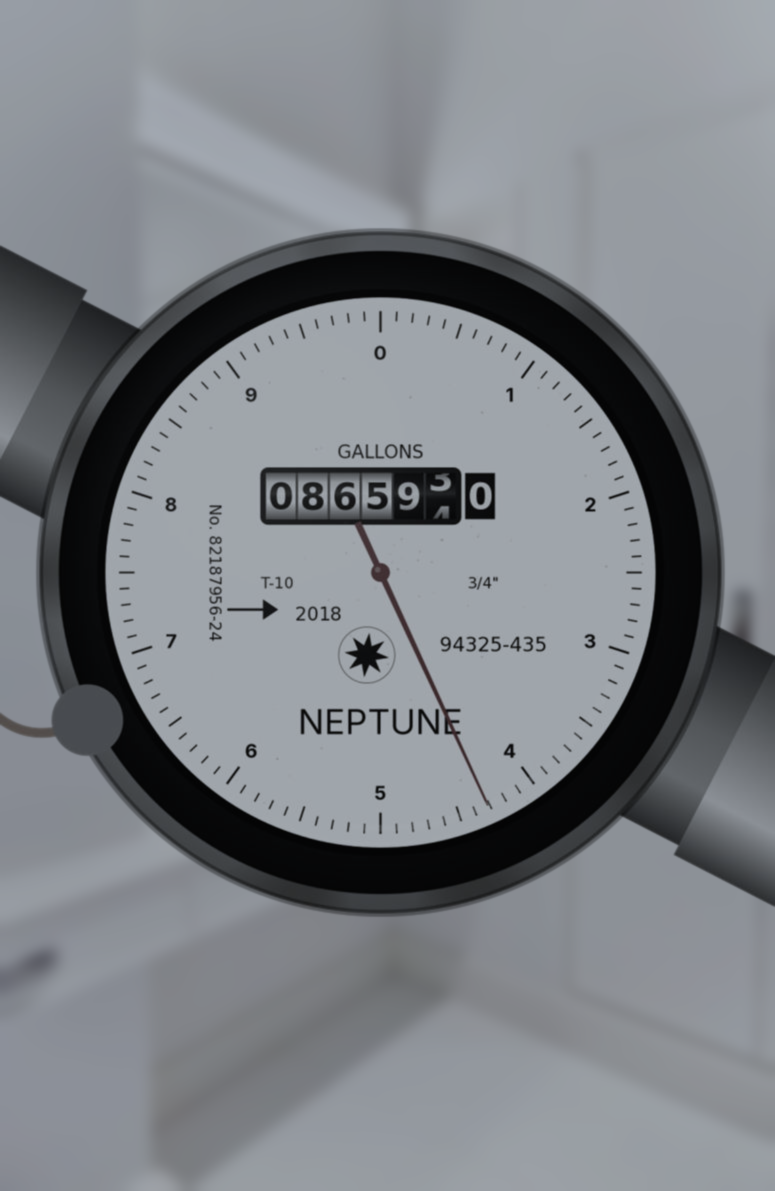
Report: 865934.3; gal
